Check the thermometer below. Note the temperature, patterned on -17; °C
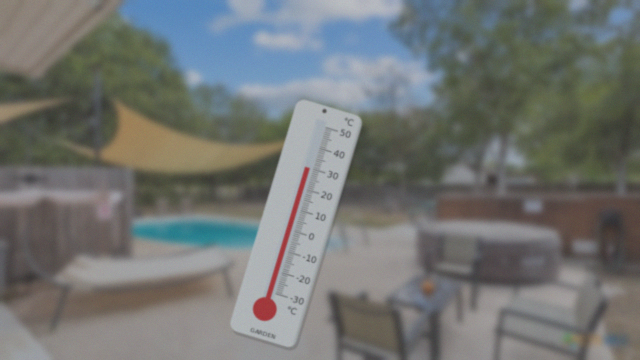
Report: 30; °C
